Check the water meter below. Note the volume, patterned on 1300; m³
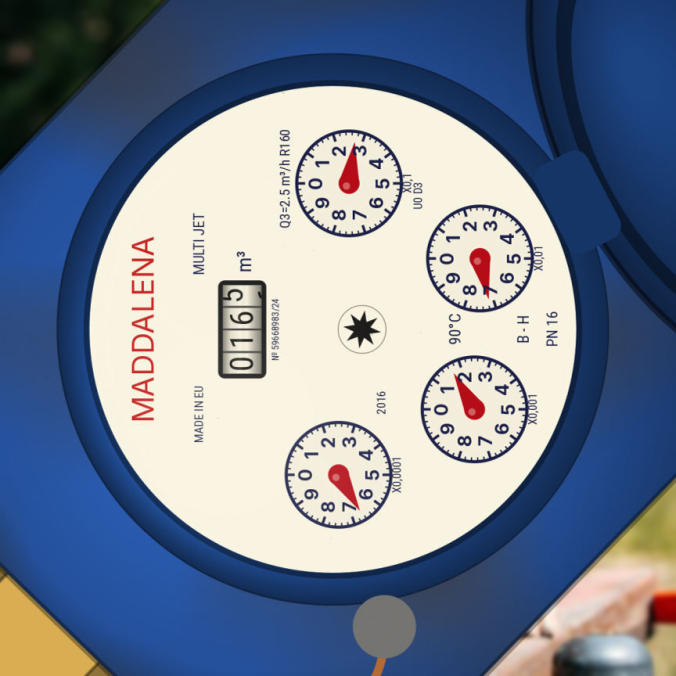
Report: 165.2716; m³
